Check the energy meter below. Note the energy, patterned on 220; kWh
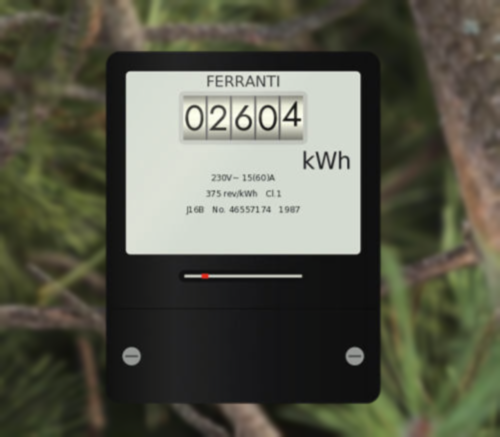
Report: 2604; kWh
